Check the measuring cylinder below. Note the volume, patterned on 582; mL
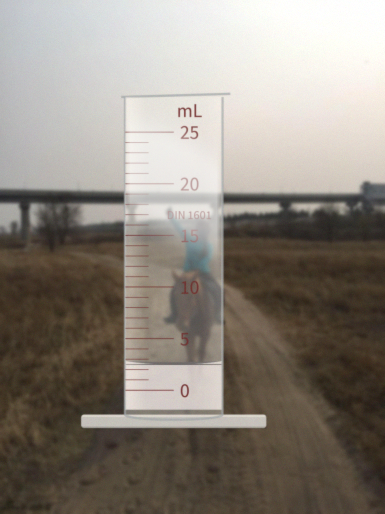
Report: 2.5; mL
